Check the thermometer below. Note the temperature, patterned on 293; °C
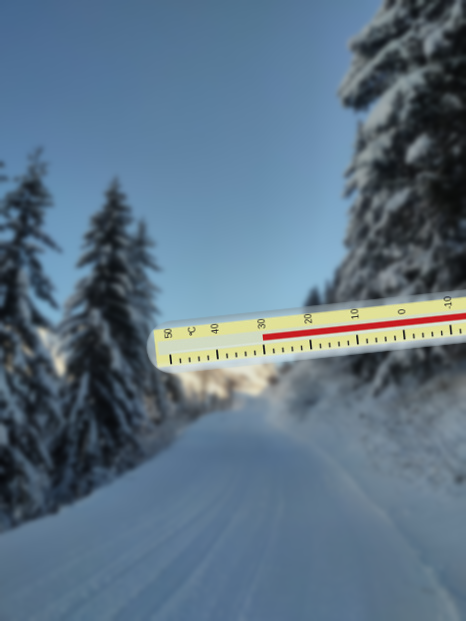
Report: 30; °C
